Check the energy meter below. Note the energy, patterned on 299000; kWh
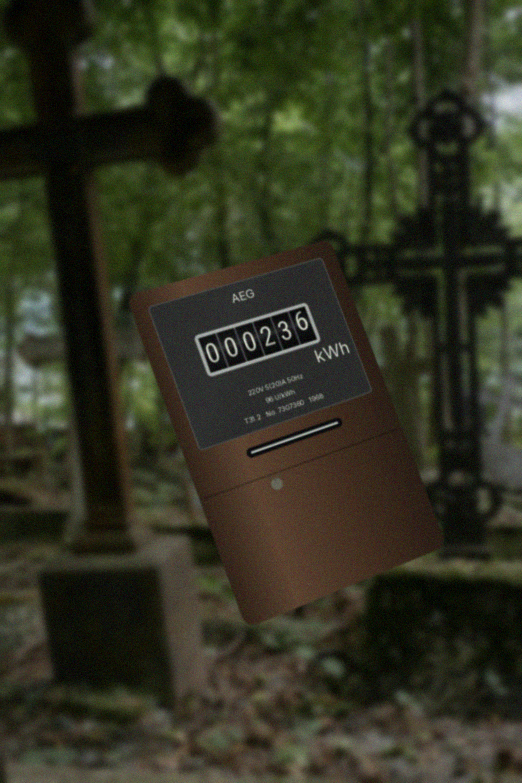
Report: 236; kWh
